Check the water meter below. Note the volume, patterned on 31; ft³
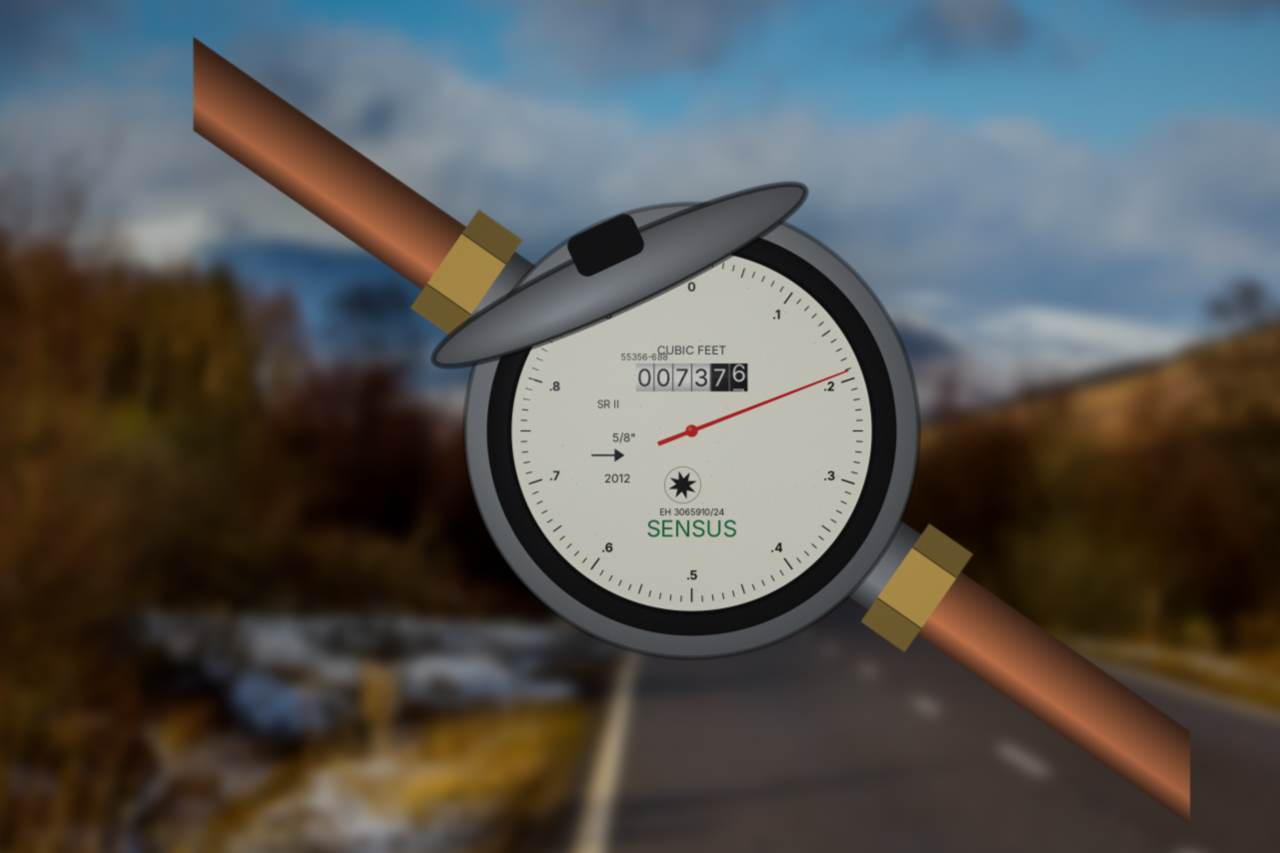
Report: 7376.19; ft³
